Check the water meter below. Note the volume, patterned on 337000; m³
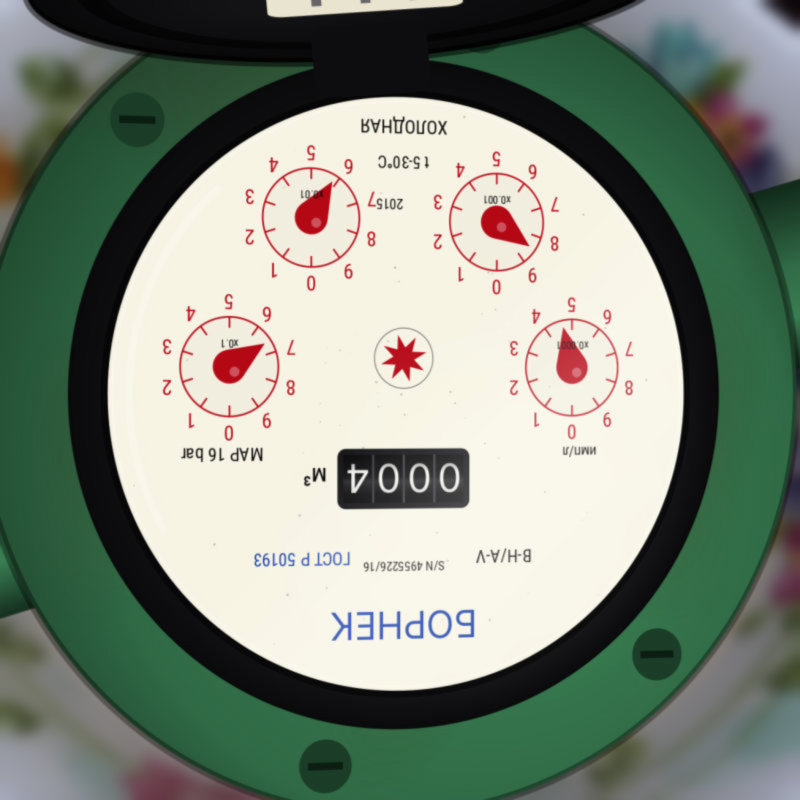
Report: 4.6584; m³
